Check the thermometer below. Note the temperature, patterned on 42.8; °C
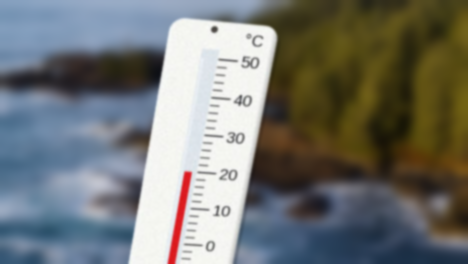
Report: 20; °C
